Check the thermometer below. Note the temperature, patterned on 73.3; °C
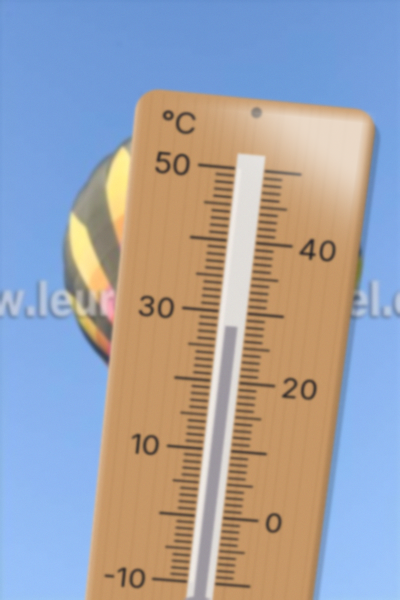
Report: 28; °C
